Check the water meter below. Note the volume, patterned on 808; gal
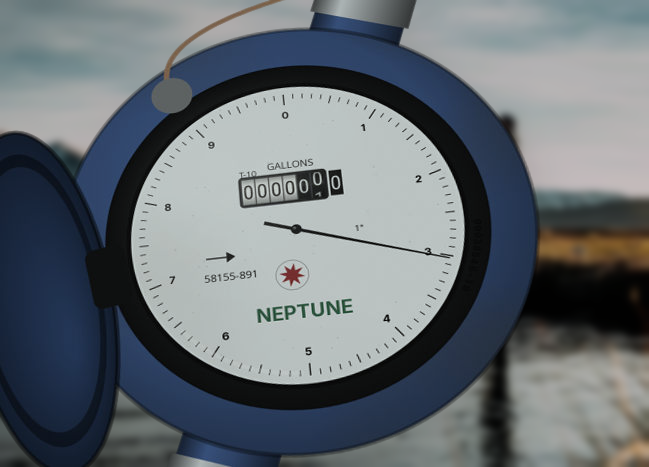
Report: 3.0; gal
